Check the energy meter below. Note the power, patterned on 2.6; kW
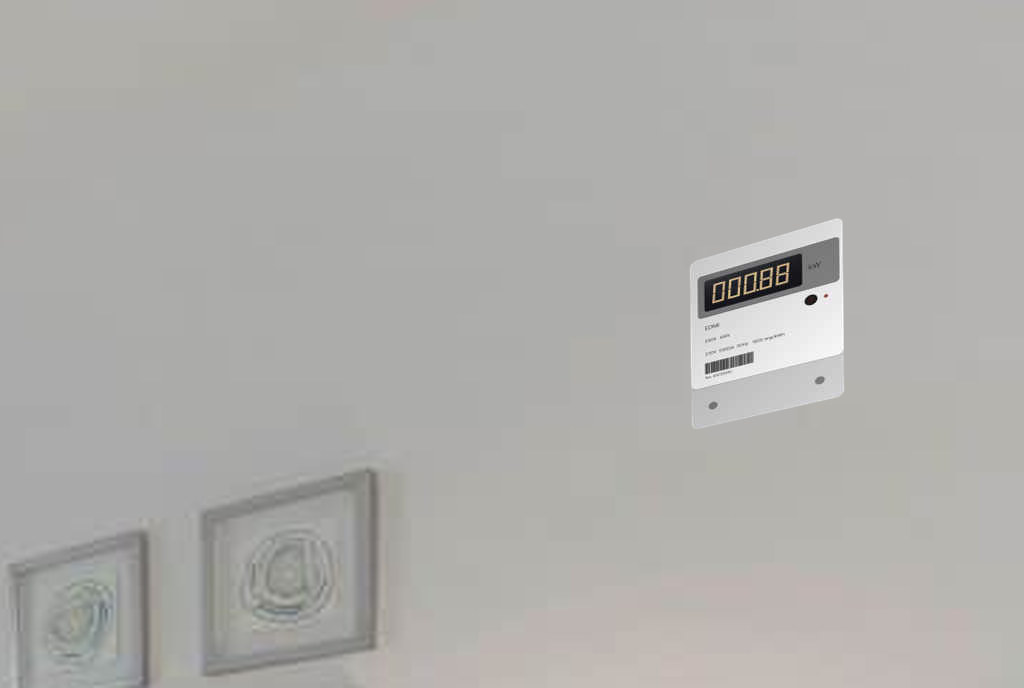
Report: 0.88; kW
